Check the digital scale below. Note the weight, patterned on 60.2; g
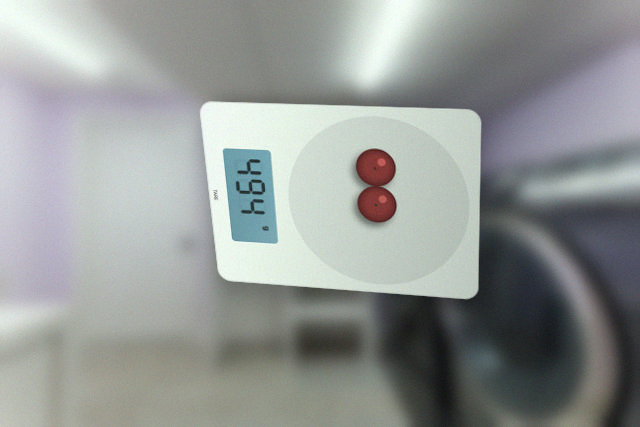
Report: 494; g
